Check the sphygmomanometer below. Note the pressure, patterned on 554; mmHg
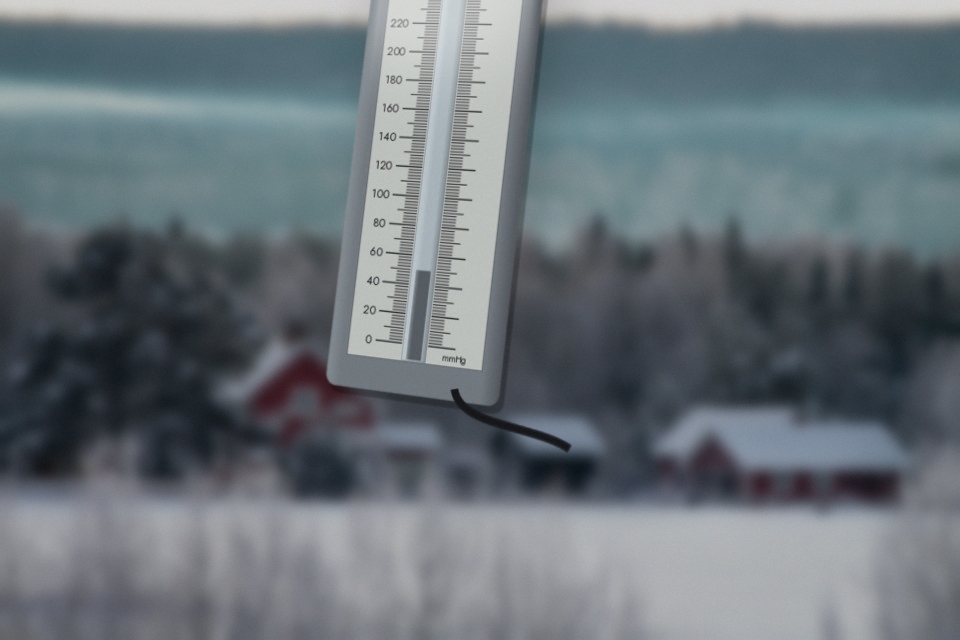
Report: 50; mmHg
